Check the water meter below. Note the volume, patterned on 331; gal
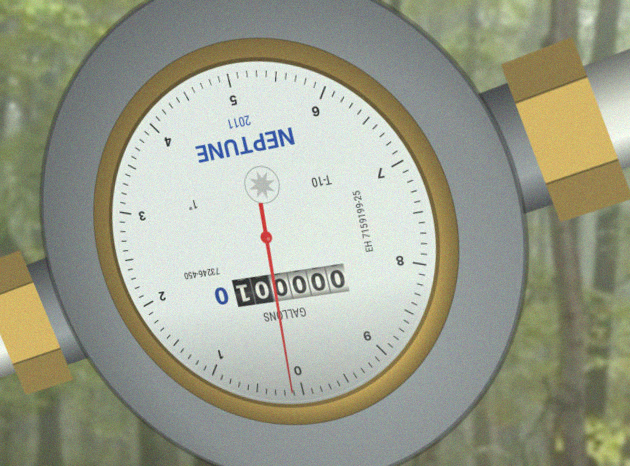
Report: 10.1; gal
